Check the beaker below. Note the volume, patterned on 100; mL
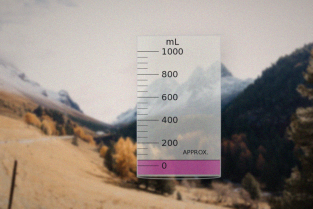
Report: 50; mL
